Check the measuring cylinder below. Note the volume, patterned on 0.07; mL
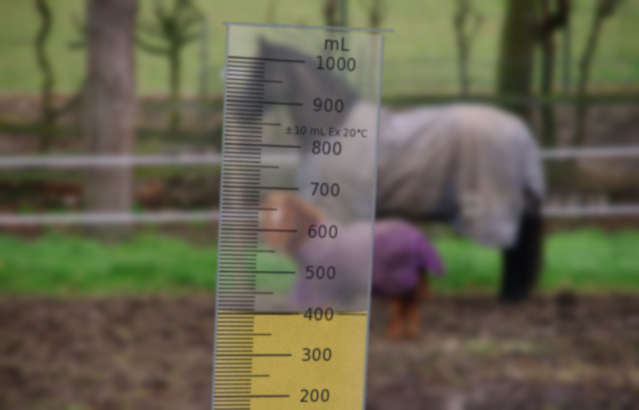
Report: 400; mL
